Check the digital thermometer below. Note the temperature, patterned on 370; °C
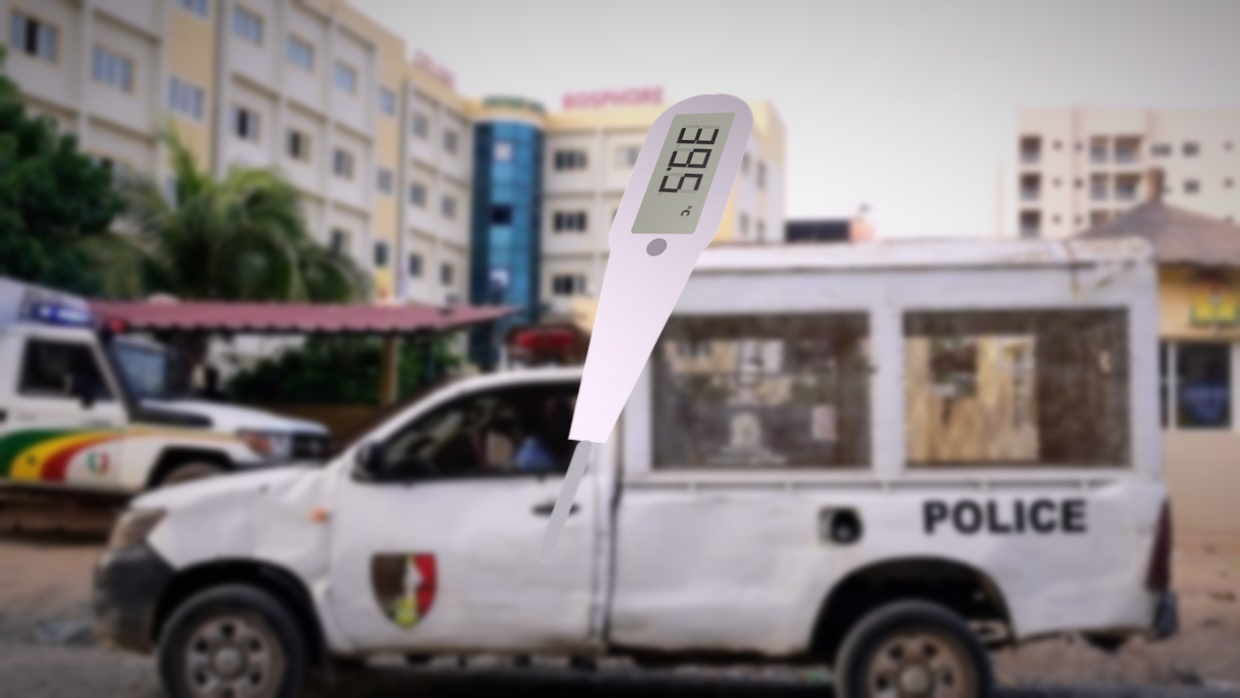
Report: 39.5; °C
